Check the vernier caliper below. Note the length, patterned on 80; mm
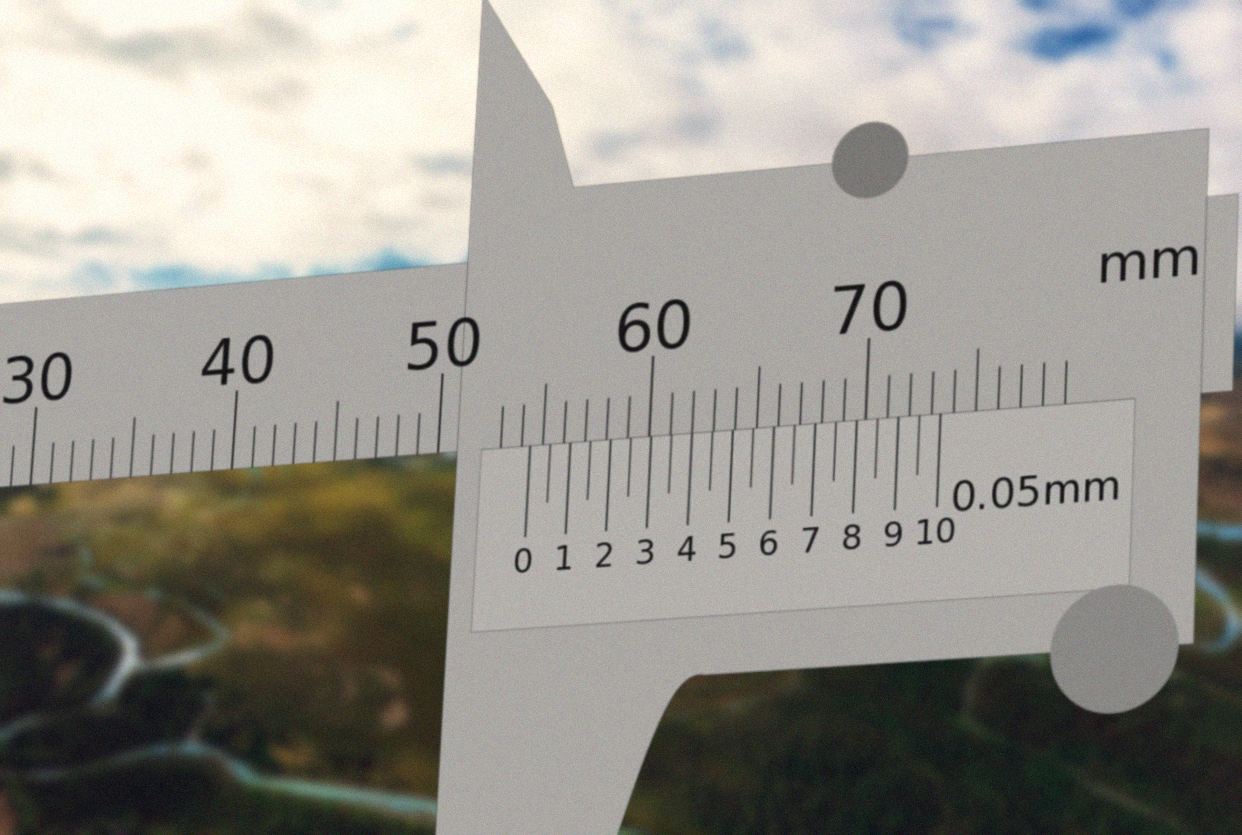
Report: 54.4; mm
